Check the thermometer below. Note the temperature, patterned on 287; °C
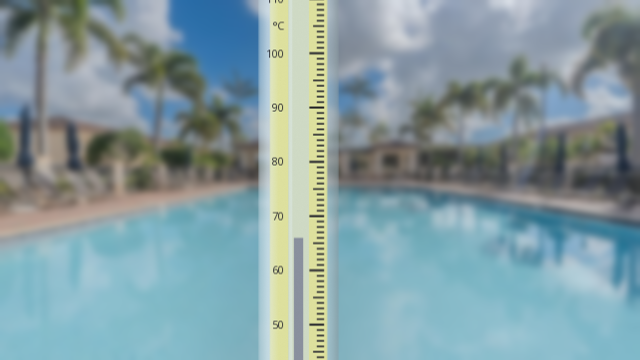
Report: 66; °C
